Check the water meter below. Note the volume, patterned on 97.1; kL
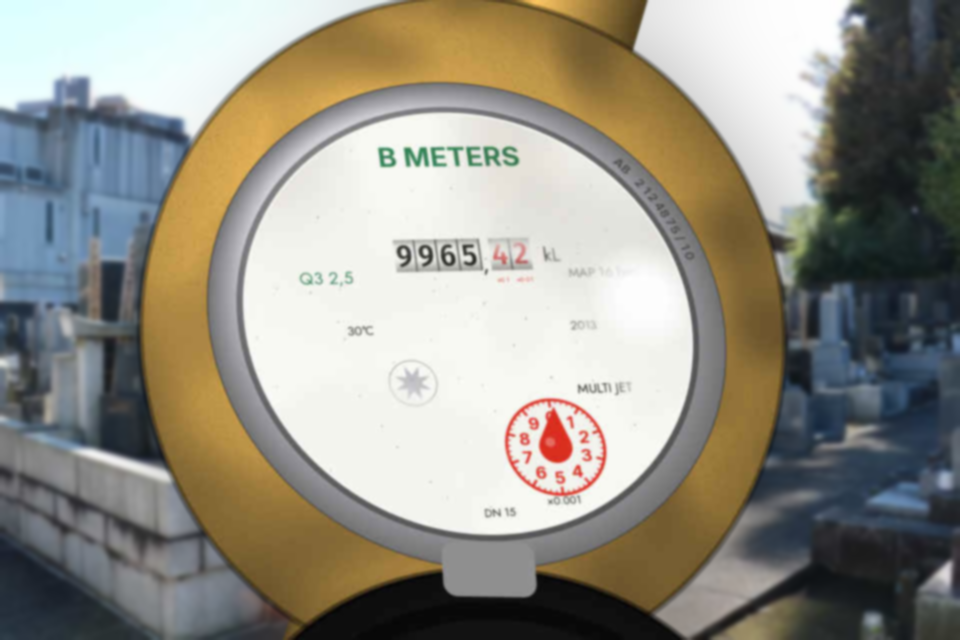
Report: 9965.420; kL
